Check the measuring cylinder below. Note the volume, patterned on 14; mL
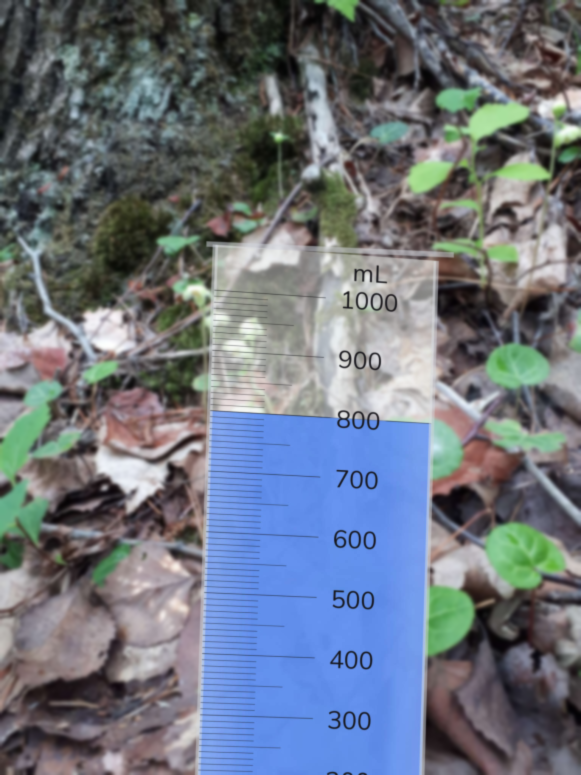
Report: 800; mL
